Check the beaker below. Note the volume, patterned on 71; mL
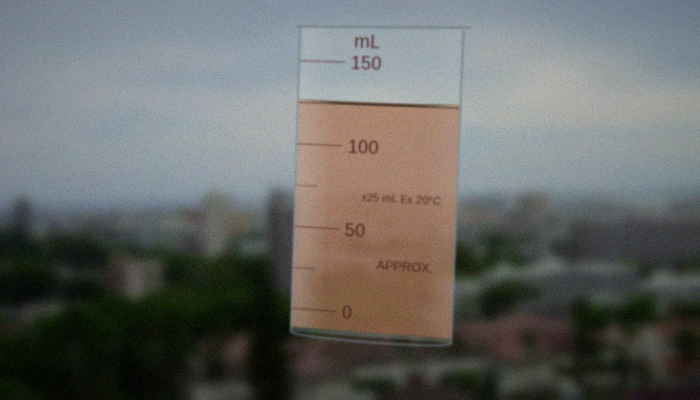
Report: 125; mL
